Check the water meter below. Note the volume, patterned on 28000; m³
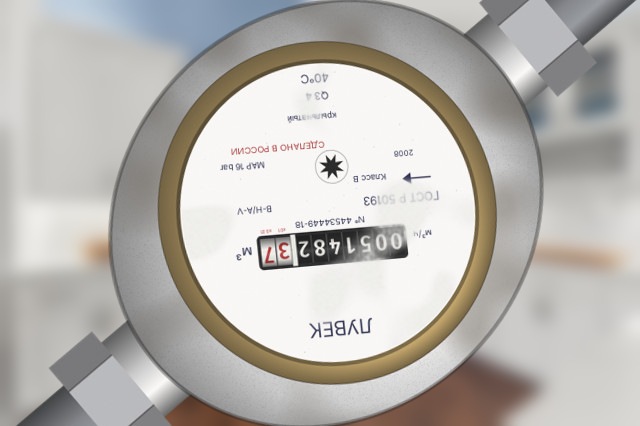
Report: 51482.37; m³
